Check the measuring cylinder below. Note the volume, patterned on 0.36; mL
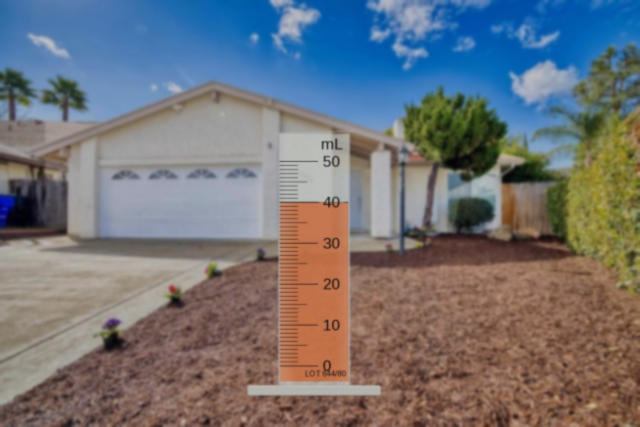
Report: 40; mL
